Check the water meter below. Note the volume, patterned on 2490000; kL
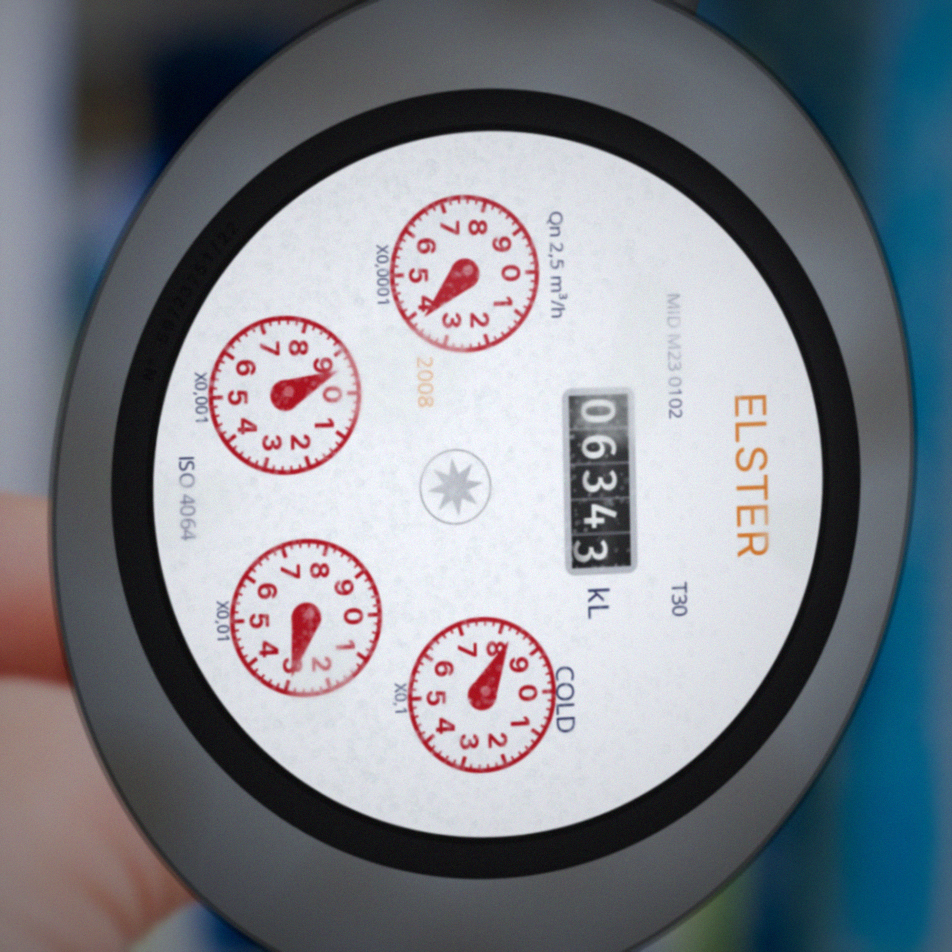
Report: 6342.8293; kL
